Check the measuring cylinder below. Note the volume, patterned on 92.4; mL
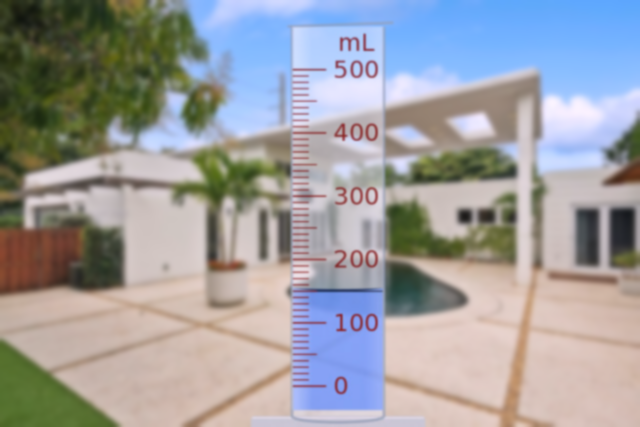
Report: 150; mL
